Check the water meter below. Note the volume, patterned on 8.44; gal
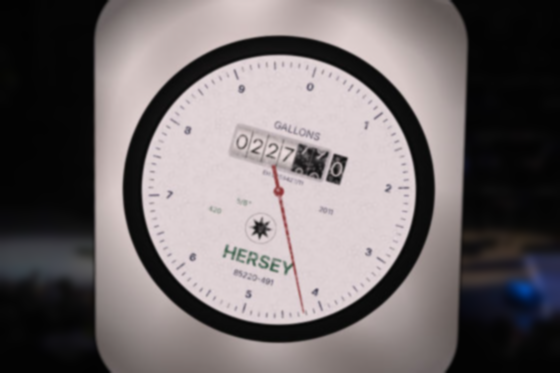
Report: 227794.2; gal
